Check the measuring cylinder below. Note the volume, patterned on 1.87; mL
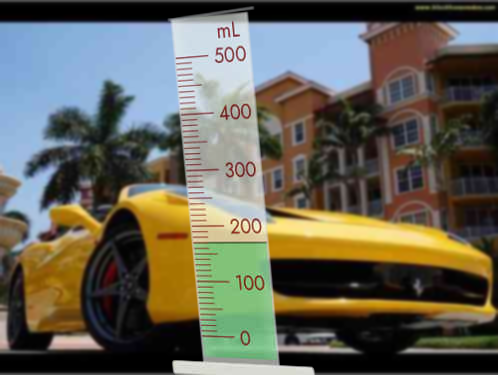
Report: 170; mL
